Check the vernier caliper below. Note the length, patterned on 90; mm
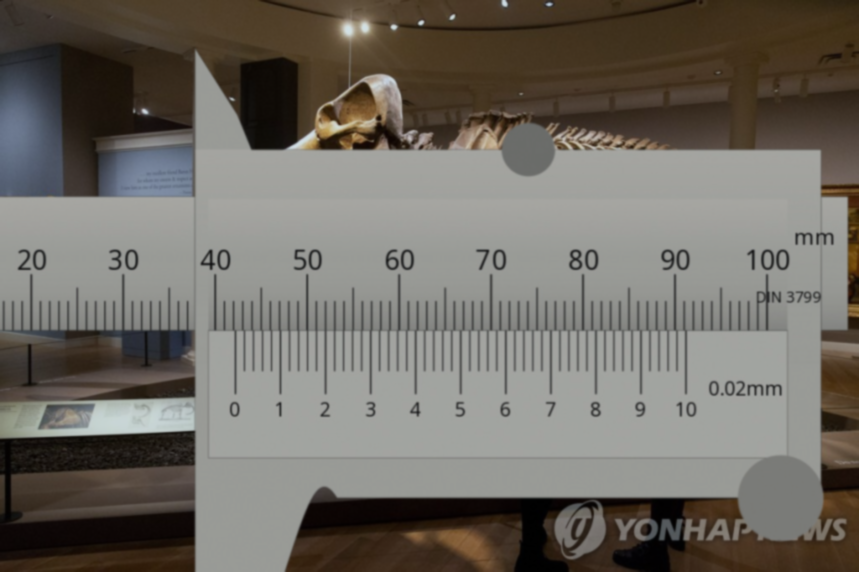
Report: 42.2; mm
